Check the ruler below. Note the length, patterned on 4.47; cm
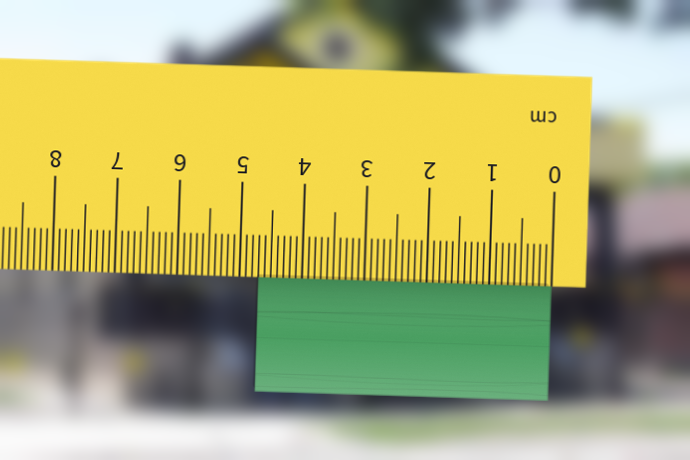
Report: 4.7; cm
